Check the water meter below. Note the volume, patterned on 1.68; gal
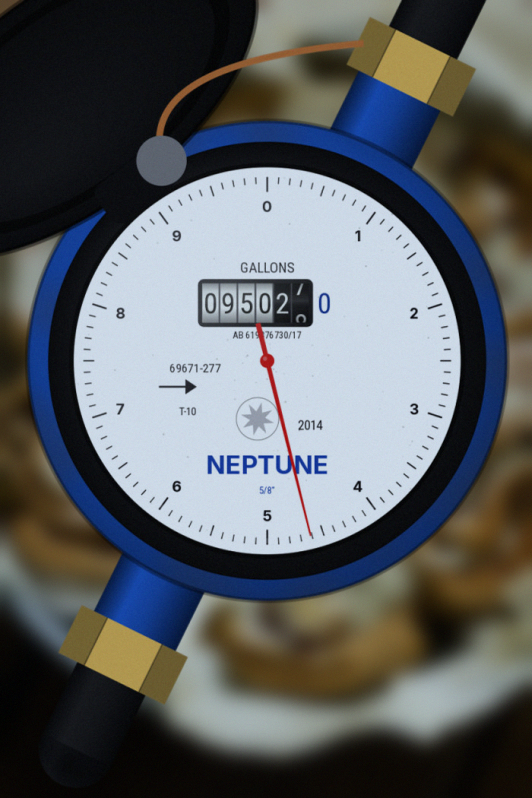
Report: 950274.6; gal
